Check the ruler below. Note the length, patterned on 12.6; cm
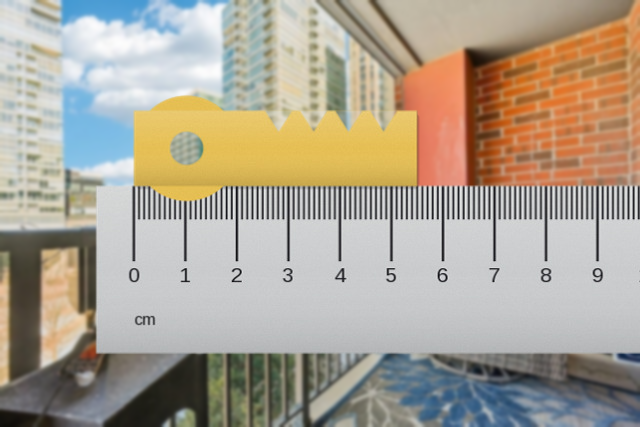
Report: 5.5; cm
